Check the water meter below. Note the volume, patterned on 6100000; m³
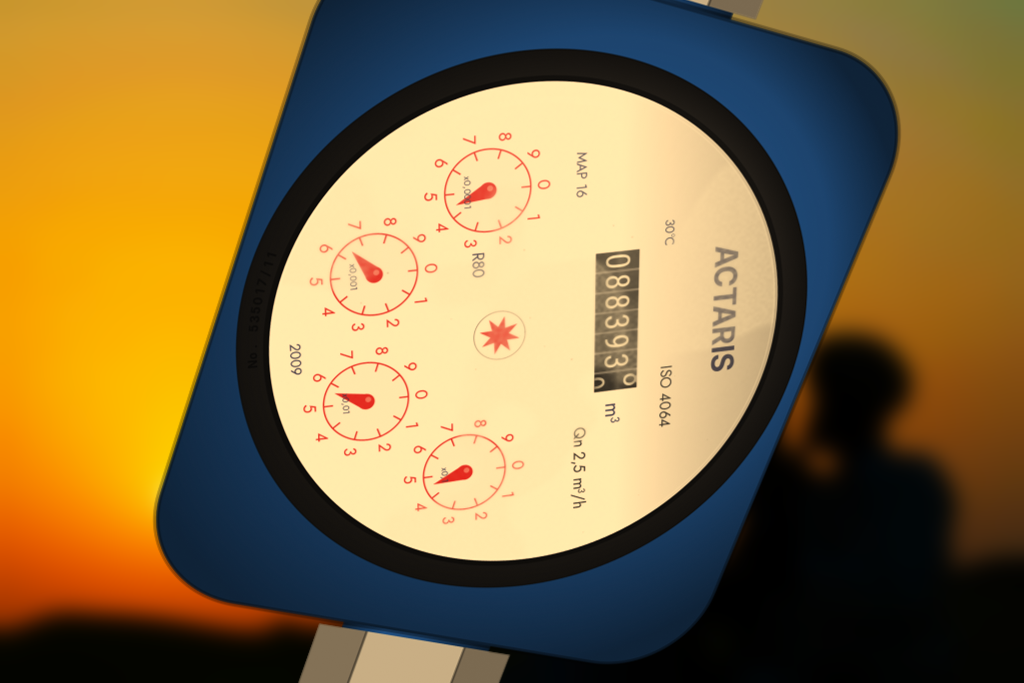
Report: 883938.4564; m³
